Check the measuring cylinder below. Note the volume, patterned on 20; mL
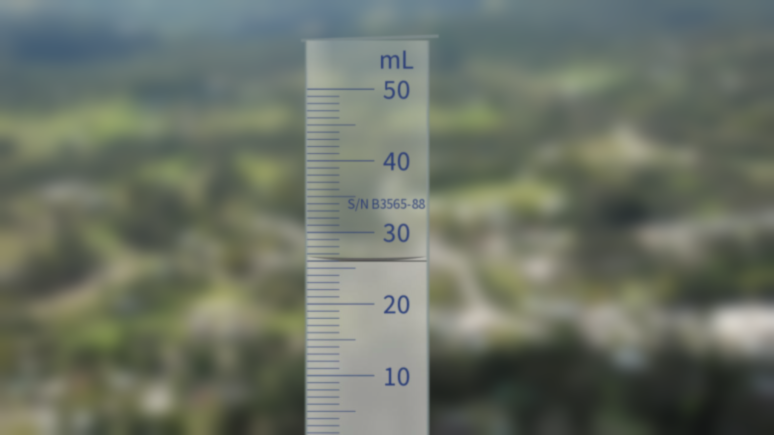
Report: 26; mL
